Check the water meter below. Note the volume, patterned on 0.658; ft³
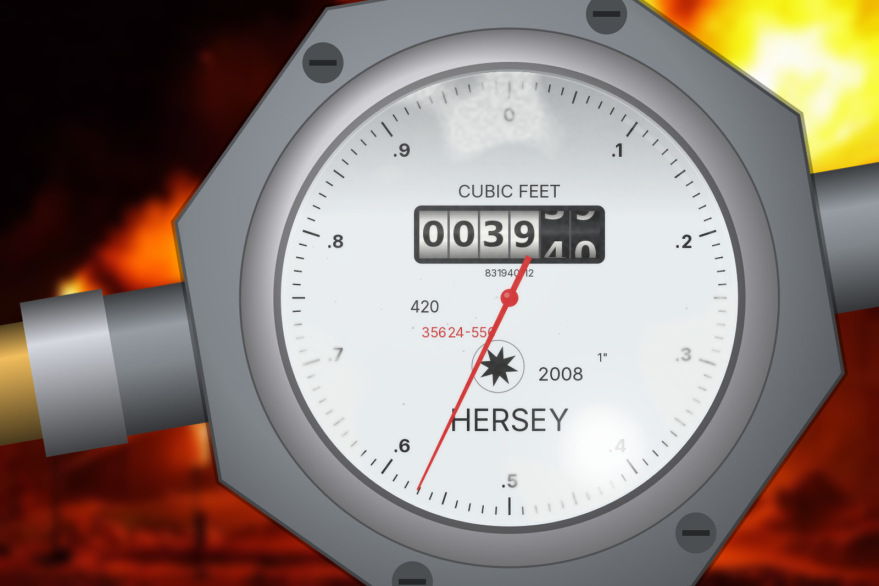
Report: 3939.57; ft³
